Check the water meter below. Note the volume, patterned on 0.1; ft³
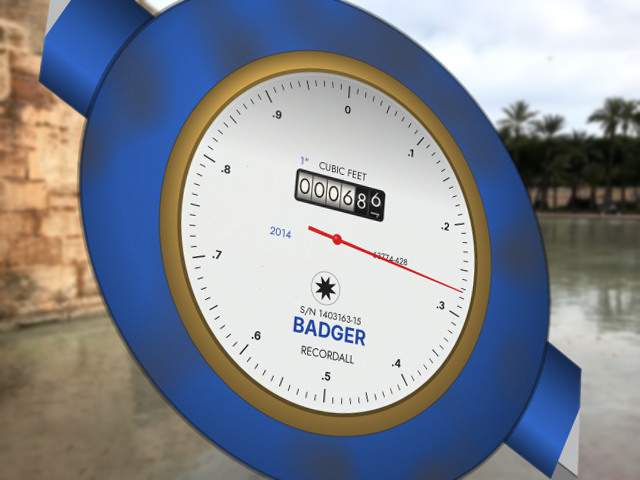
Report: 686.27; ft³
